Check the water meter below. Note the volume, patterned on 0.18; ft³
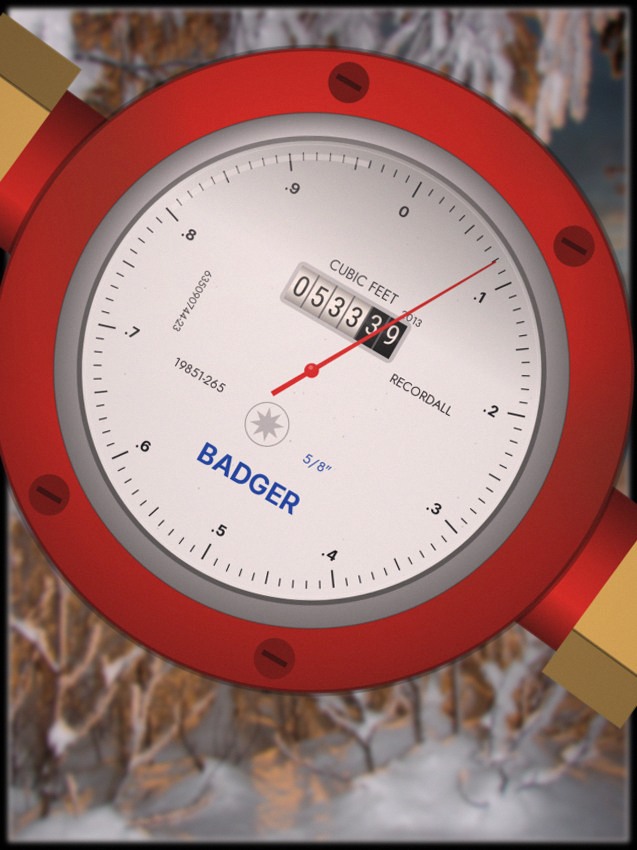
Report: 53339.08; ft³
